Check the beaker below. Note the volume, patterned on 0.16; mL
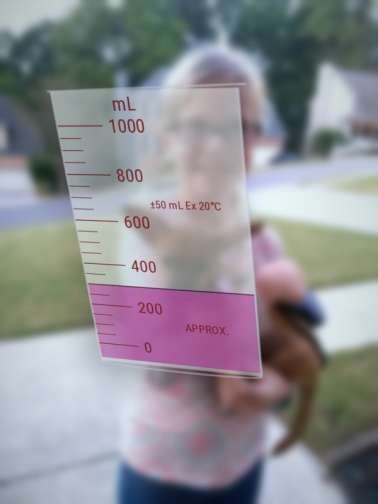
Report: 300; mL
